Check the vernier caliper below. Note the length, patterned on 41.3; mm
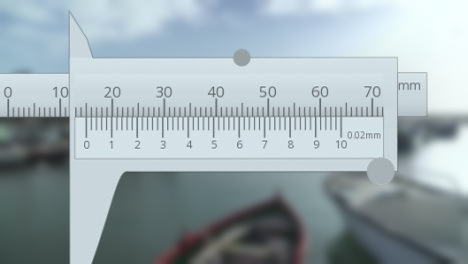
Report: 15.0; mm
